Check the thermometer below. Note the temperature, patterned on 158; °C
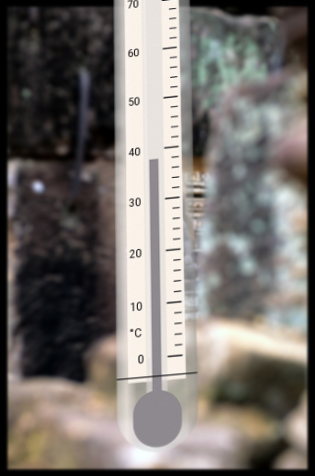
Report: 38; °C
